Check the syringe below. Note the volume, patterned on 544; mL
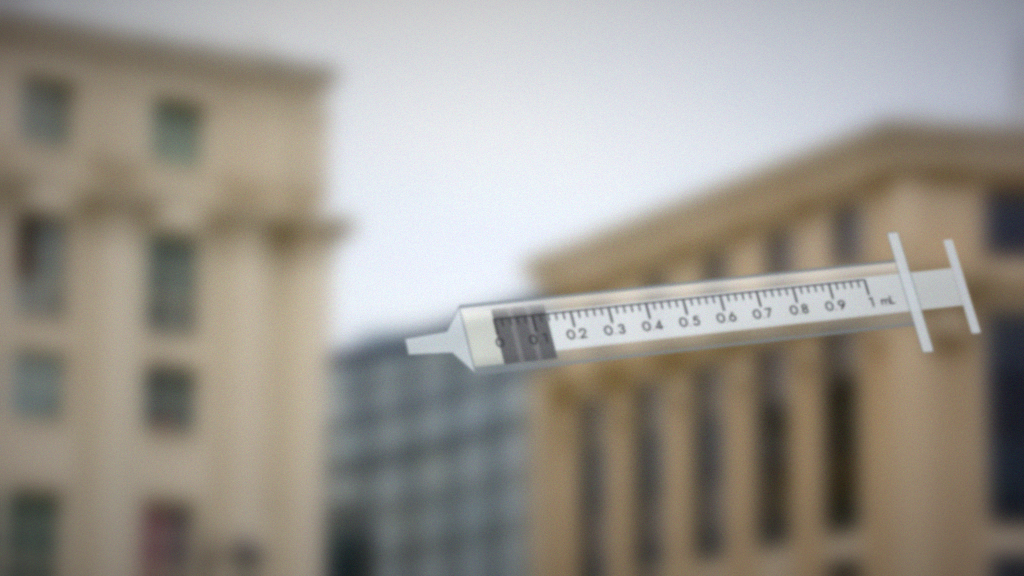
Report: 0; mL
